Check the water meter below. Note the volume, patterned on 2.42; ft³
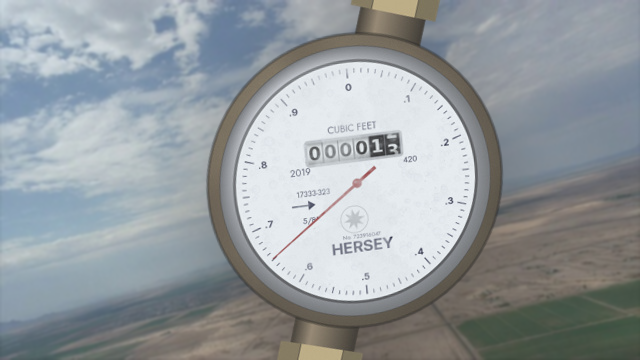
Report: 12.65; ft³
